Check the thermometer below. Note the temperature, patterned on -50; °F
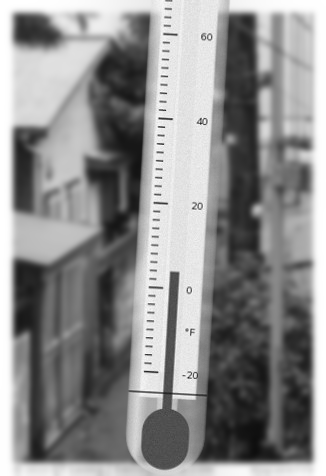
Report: 4; °F
